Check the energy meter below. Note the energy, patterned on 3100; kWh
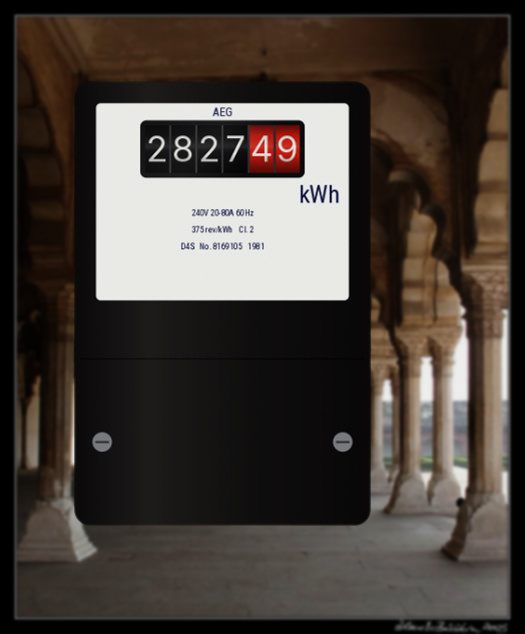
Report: 2827.49; kWh
